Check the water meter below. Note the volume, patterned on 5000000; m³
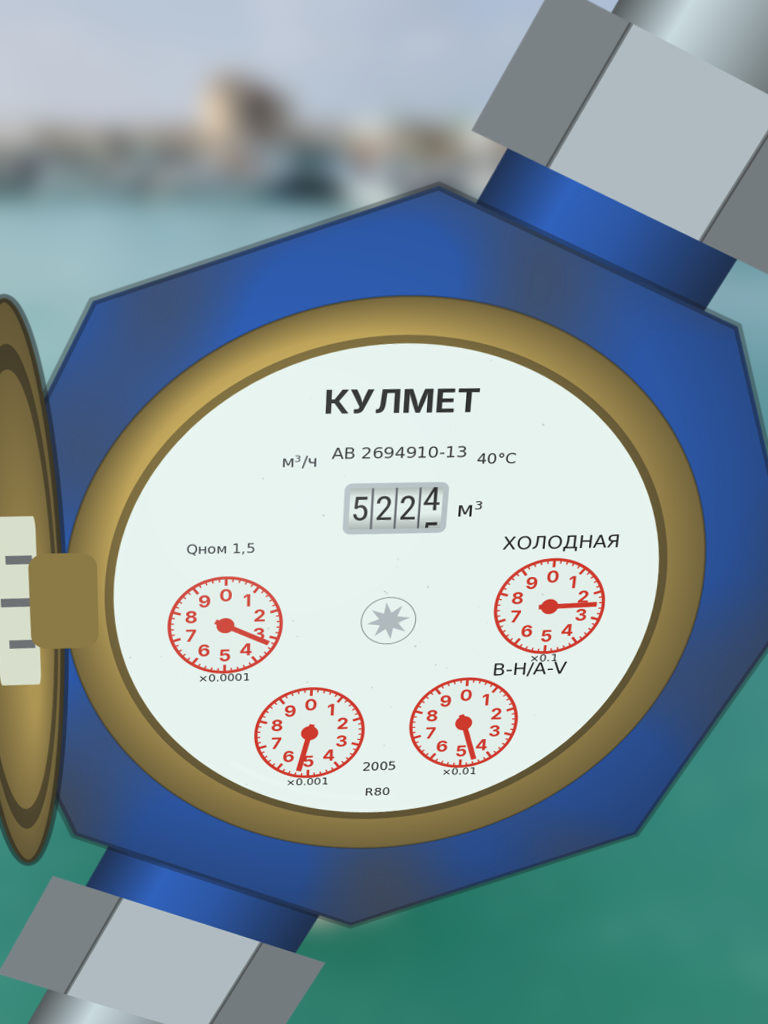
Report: 5224.2453; m³
